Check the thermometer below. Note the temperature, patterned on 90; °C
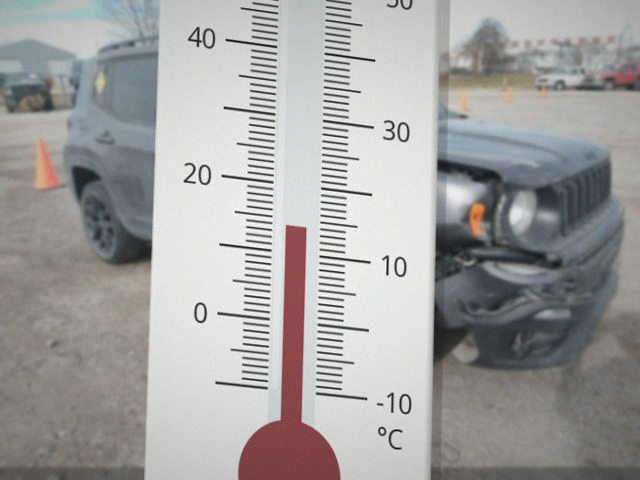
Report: 14; °C
